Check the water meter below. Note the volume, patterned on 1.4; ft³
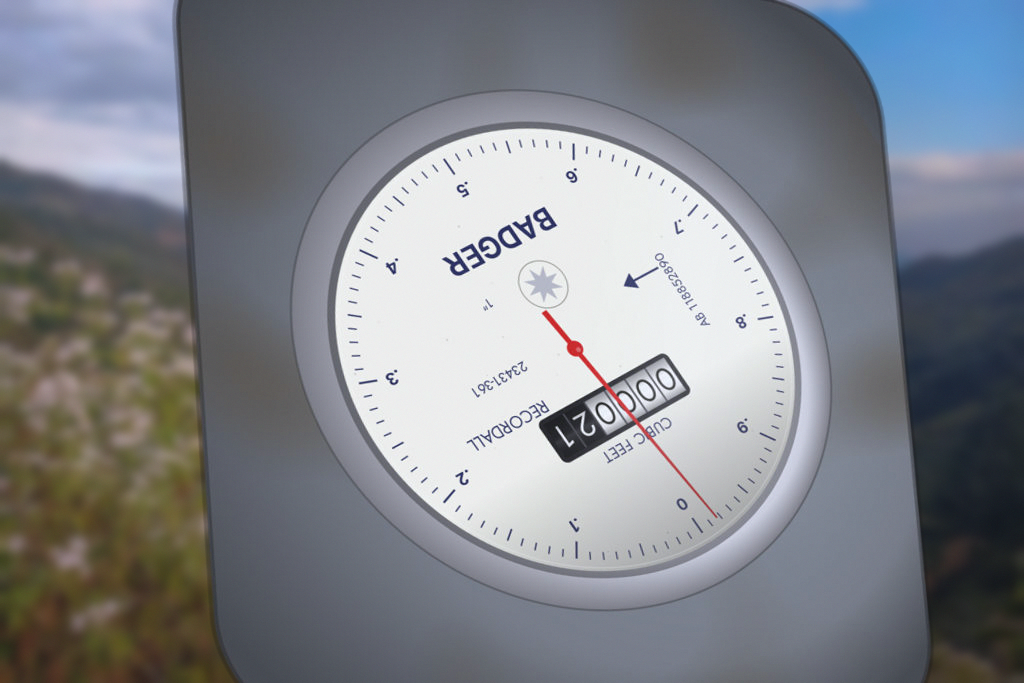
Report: 20.98; ft³
